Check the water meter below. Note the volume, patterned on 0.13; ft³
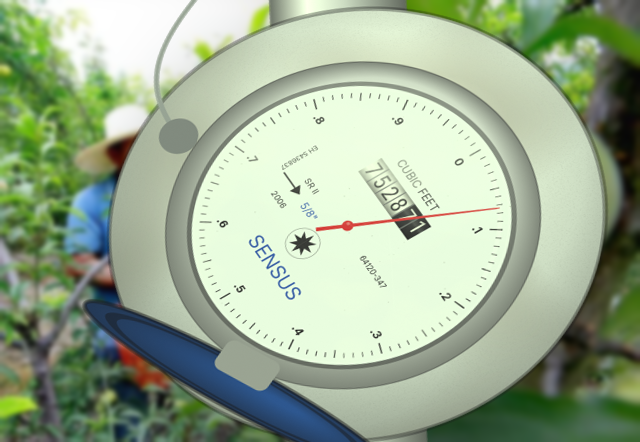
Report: 752871.07; ft³
